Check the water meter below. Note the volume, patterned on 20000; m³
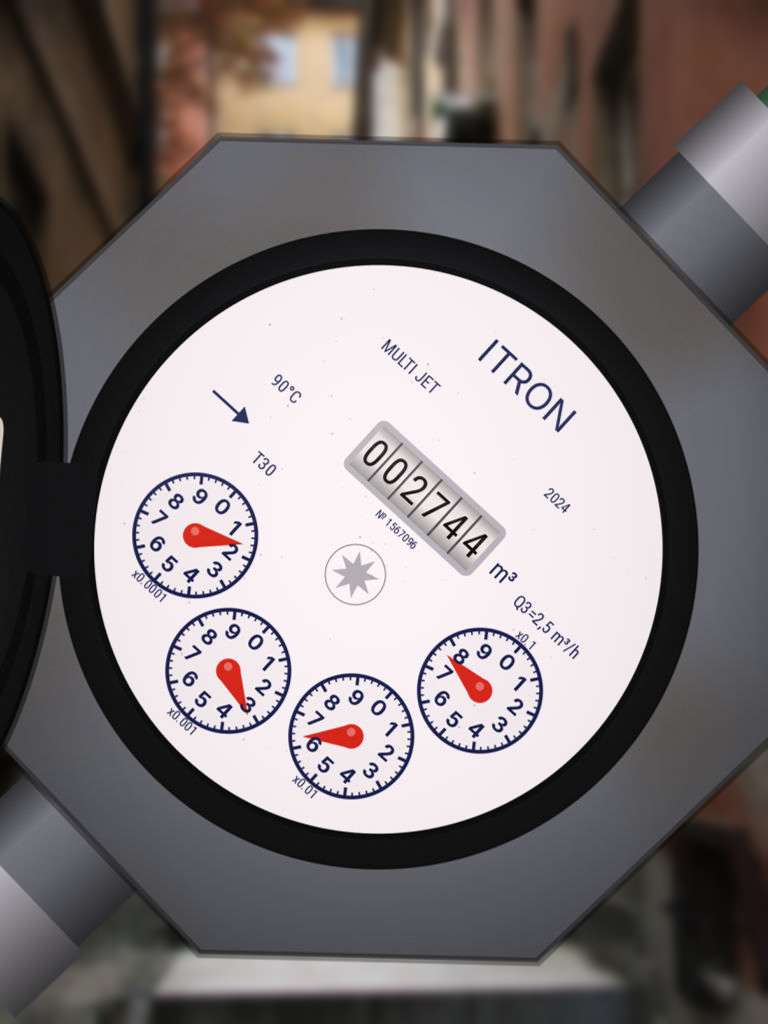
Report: 2744.7631; m³
